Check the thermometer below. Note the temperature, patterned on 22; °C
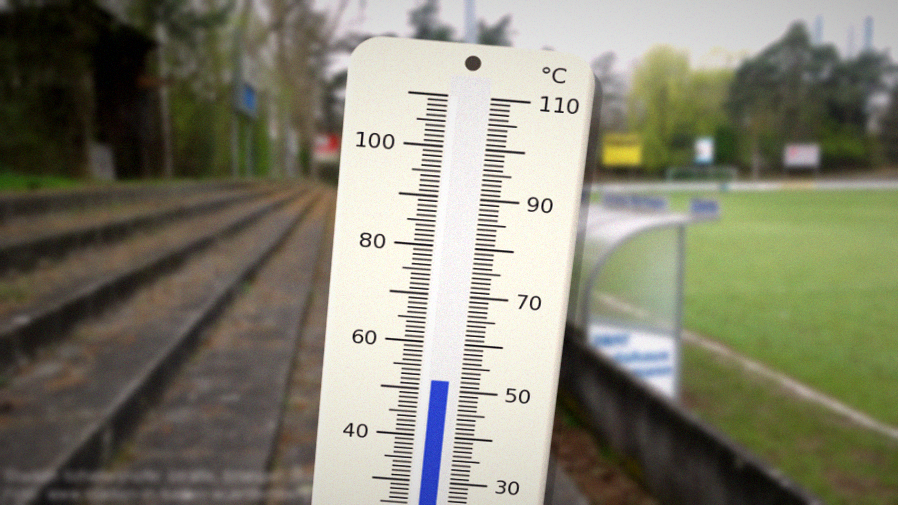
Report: 52; °C
